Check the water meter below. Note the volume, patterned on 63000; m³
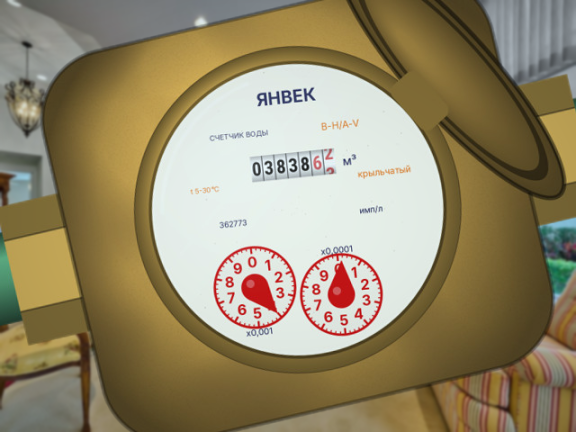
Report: 3838.6240; m³
